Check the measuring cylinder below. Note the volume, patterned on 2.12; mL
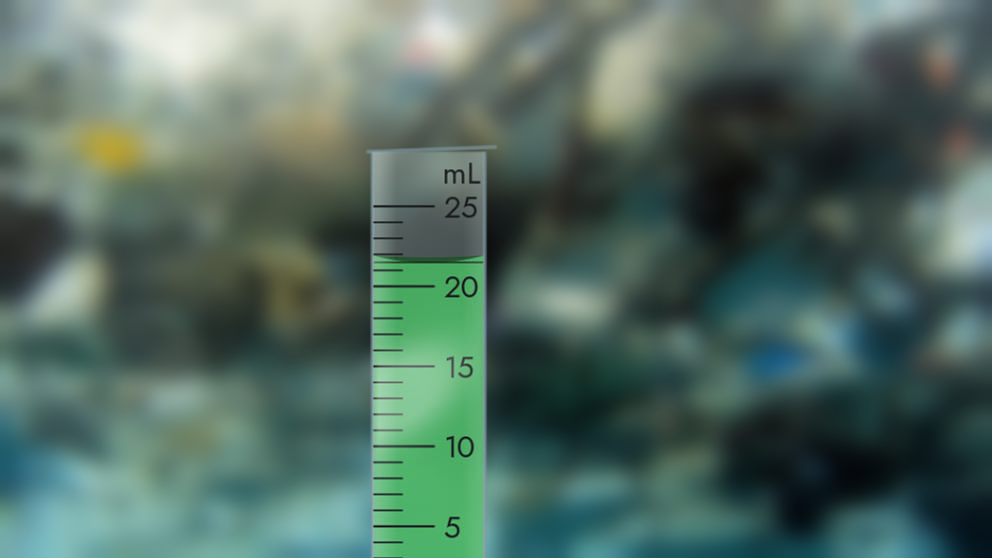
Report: 21.5; mL
